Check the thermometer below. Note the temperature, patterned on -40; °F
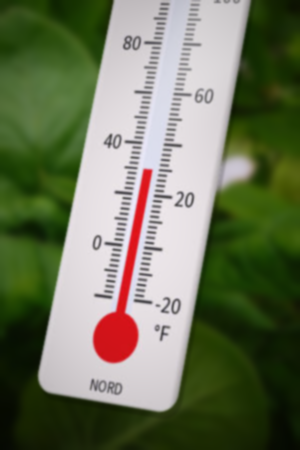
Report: 30; °F
